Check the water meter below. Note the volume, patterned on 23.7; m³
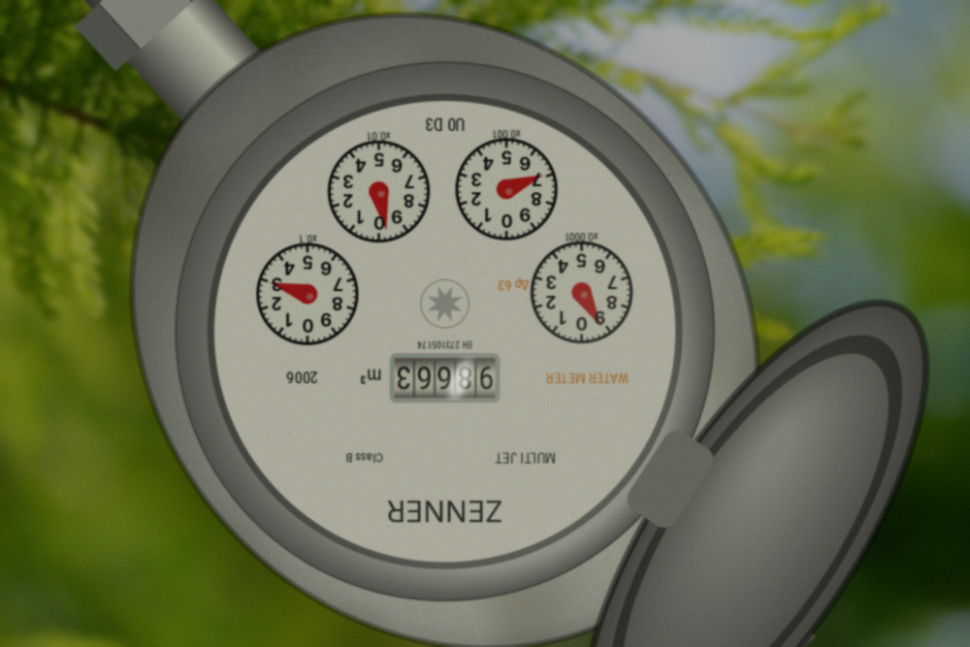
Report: 98663.2969; m³
